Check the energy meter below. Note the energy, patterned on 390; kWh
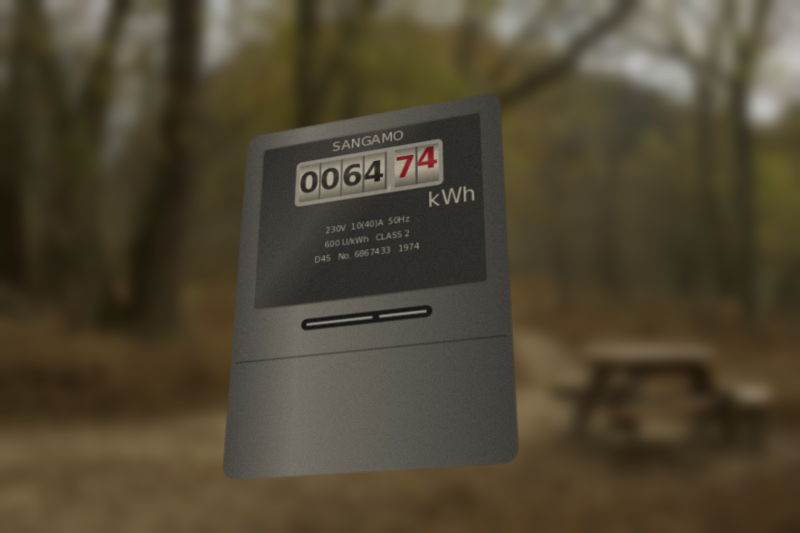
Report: 64.74; kWh
